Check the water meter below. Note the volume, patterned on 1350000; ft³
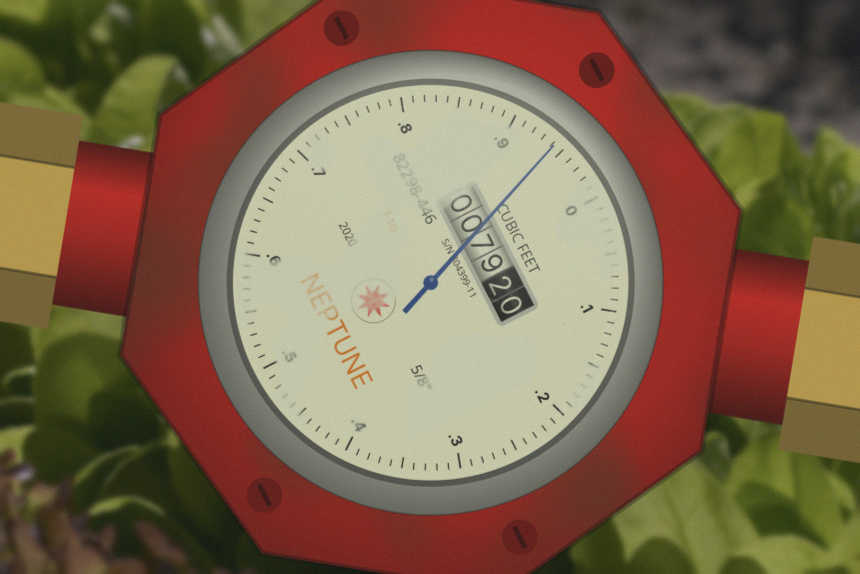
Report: 7919.94; ft³
